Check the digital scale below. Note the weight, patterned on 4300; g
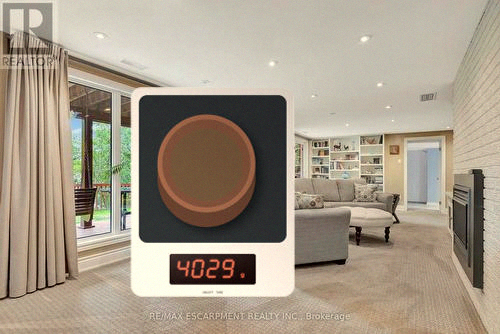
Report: 4029; g
